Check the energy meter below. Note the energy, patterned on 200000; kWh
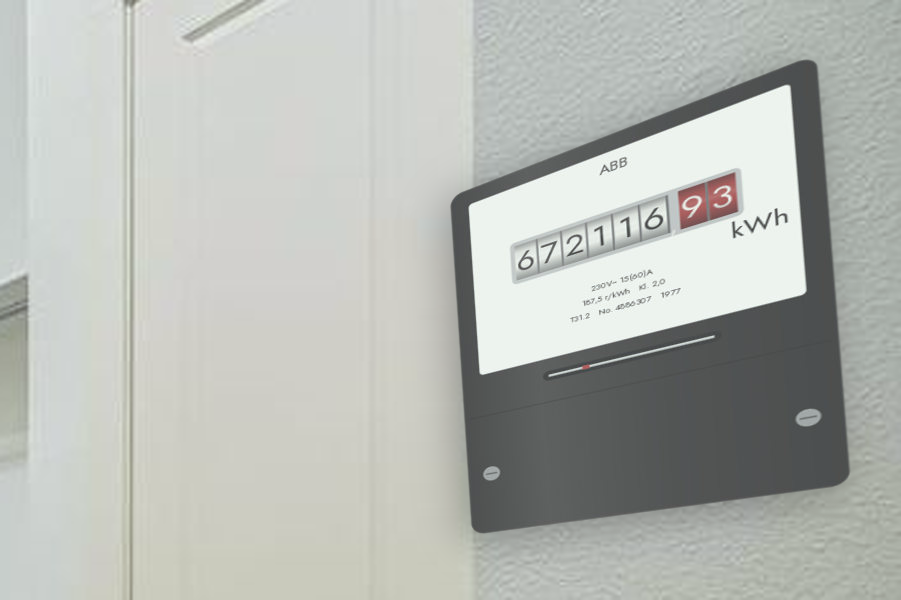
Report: 672116.93; kWh
